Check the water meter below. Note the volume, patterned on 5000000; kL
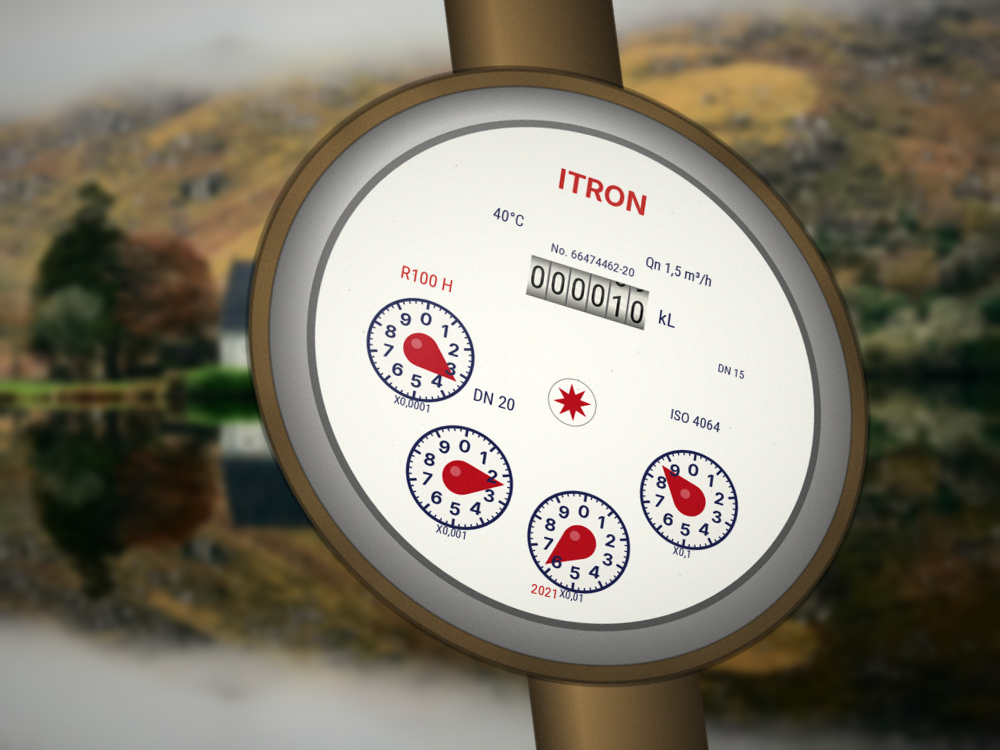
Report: 9.8623; kL
